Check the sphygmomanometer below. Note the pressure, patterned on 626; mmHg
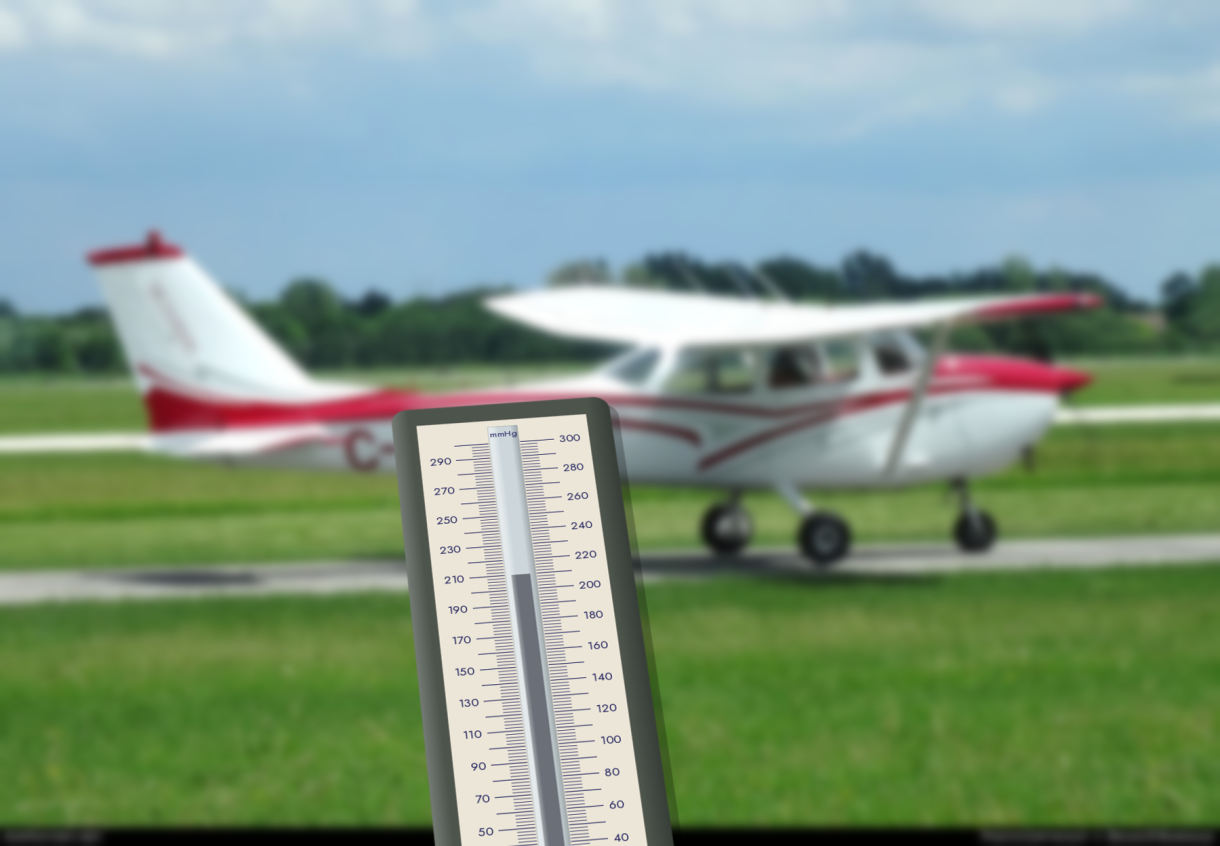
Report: 210; mmHg
